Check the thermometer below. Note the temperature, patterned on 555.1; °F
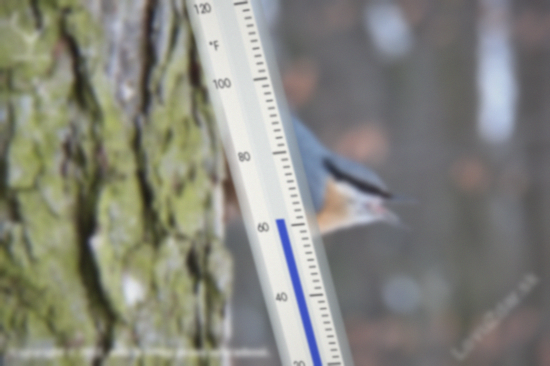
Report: 62; °F
